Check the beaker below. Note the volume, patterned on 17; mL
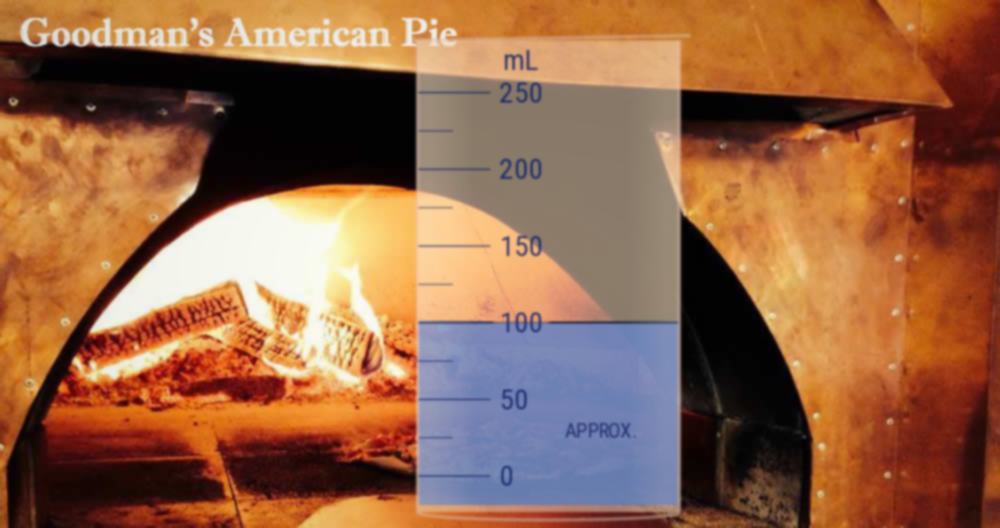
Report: 100; mL
